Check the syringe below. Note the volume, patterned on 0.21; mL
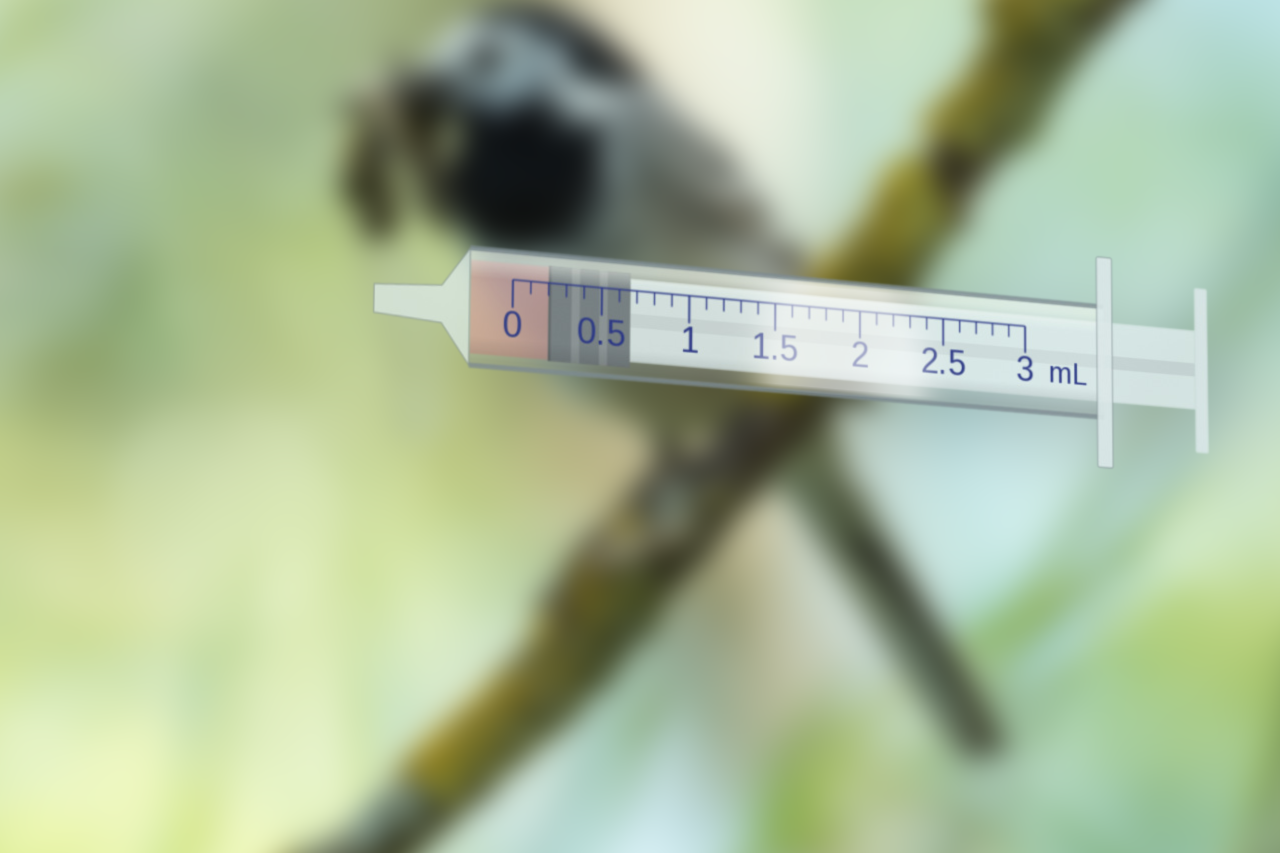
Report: 0.2; mL
